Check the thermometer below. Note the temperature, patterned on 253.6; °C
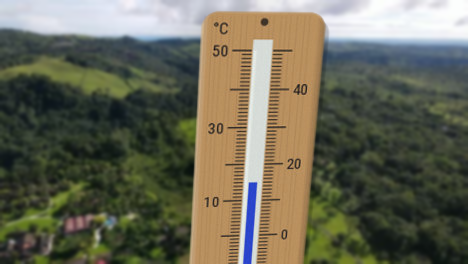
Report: 15; °C
